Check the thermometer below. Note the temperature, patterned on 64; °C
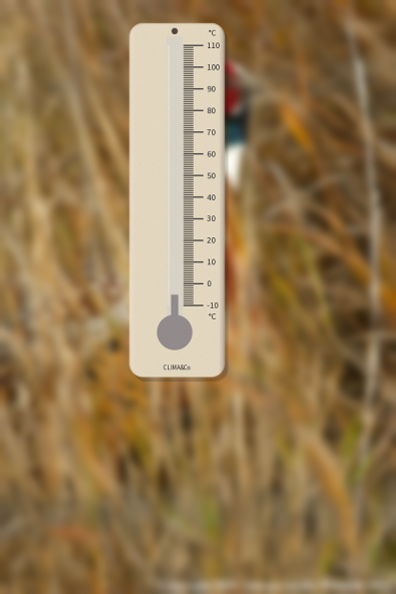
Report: -5; °C
